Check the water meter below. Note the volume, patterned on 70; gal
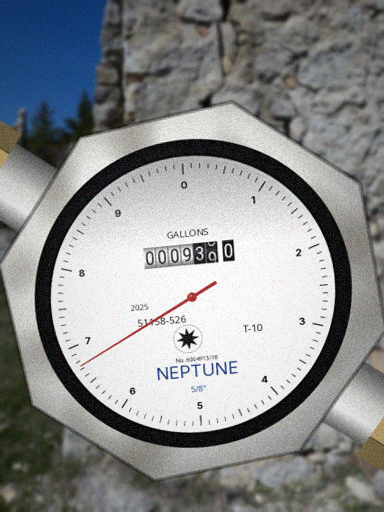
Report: 9386.7; gal
